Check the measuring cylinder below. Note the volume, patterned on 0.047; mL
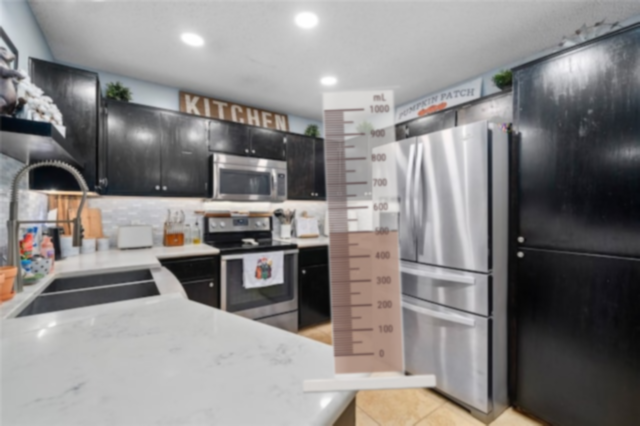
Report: 500; mL
